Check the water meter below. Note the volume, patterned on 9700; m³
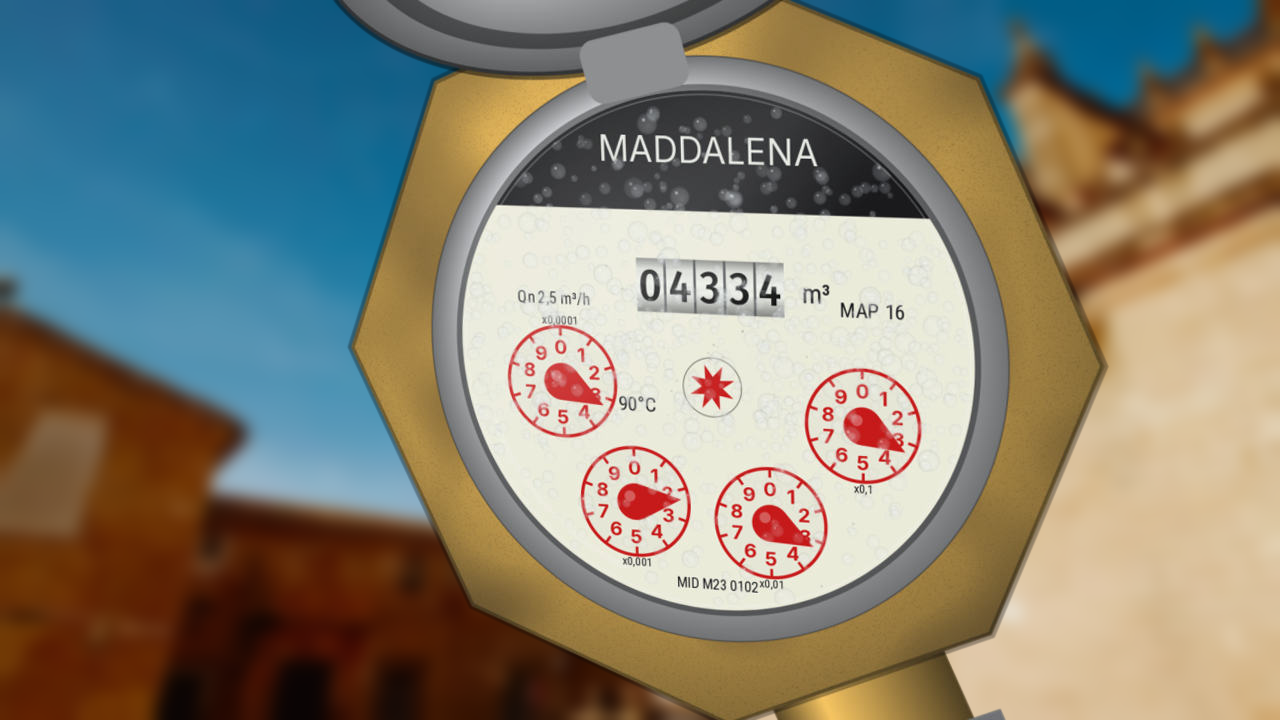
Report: 4334.3323; m³
